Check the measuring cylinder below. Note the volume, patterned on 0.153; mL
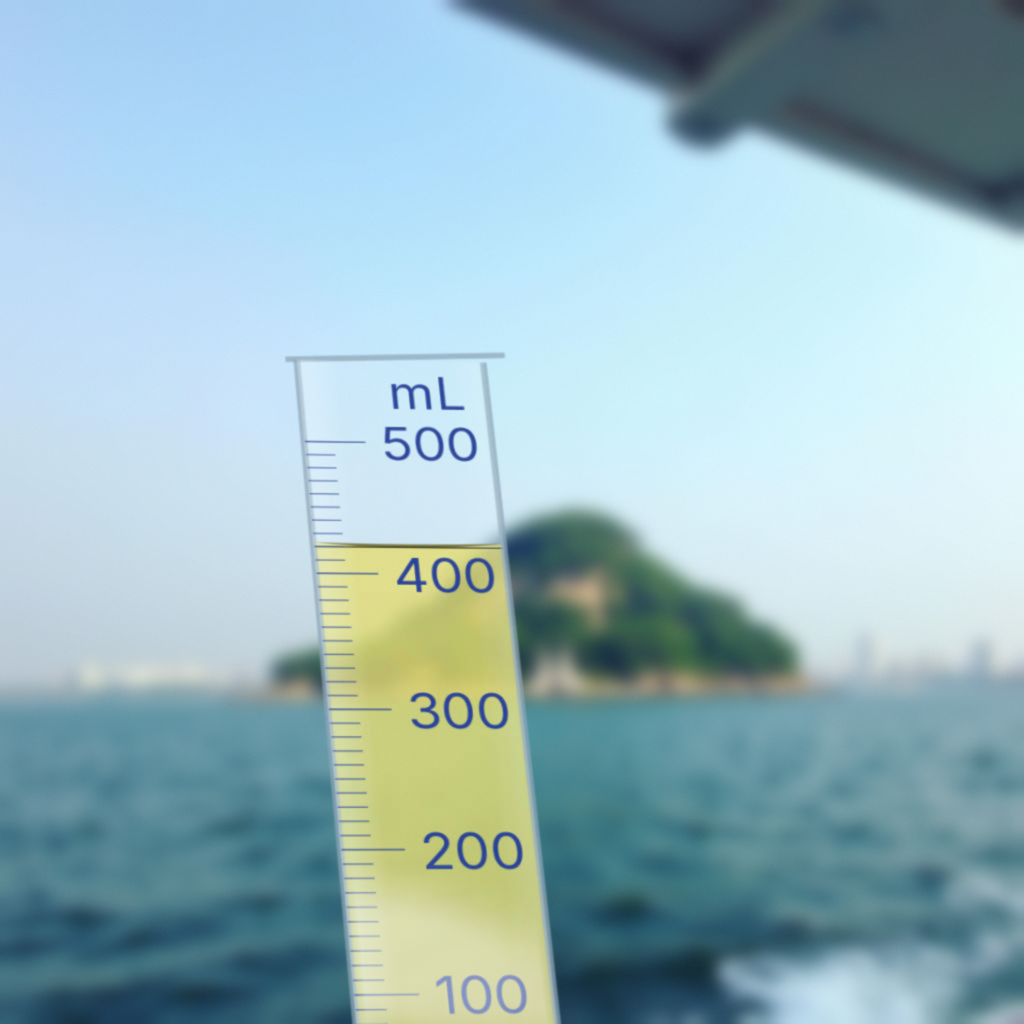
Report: 420; mL
